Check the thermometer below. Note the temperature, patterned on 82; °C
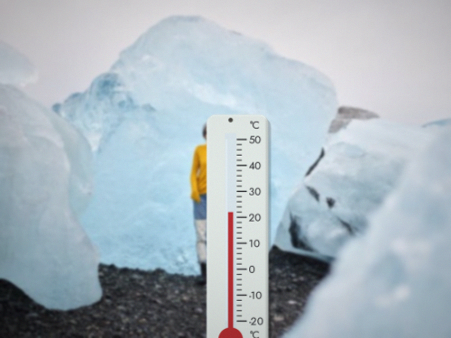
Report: 22; °C
